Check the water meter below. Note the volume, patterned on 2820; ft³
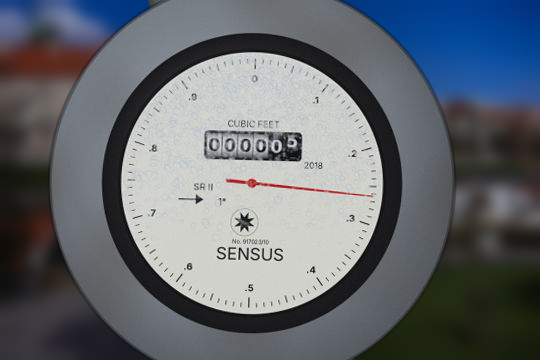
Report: 5.26; ft³
